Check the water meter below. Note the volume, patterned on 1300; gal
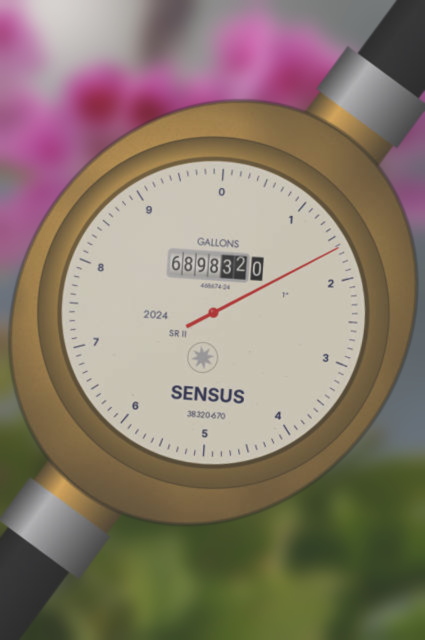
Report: 6898321.6; gal
